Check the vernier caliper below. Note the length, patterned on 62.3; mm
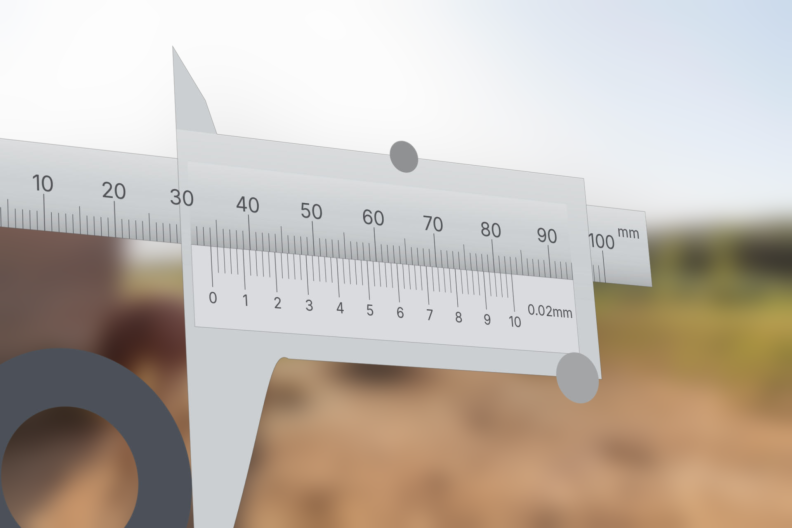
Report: 34.0; mm
